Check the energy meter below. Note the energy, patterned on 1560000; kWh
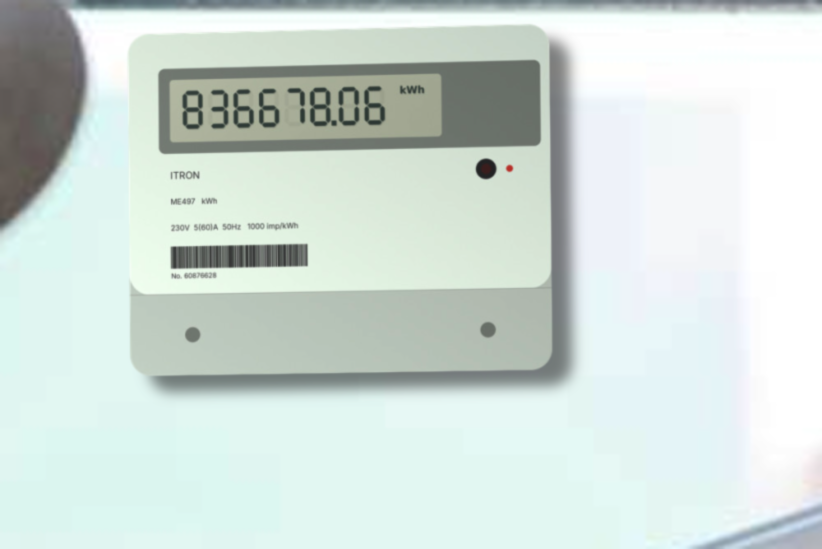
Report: 836678.06; kWh
